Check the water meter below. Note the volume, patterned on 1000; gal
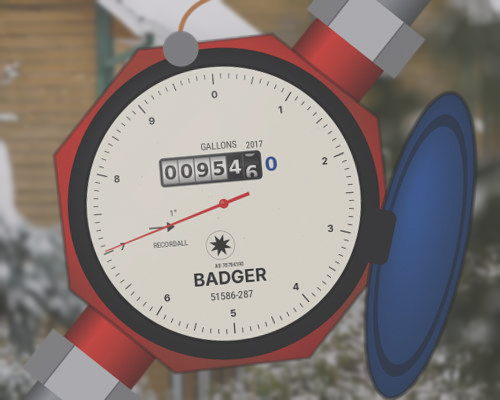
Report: 95457.0; gal
